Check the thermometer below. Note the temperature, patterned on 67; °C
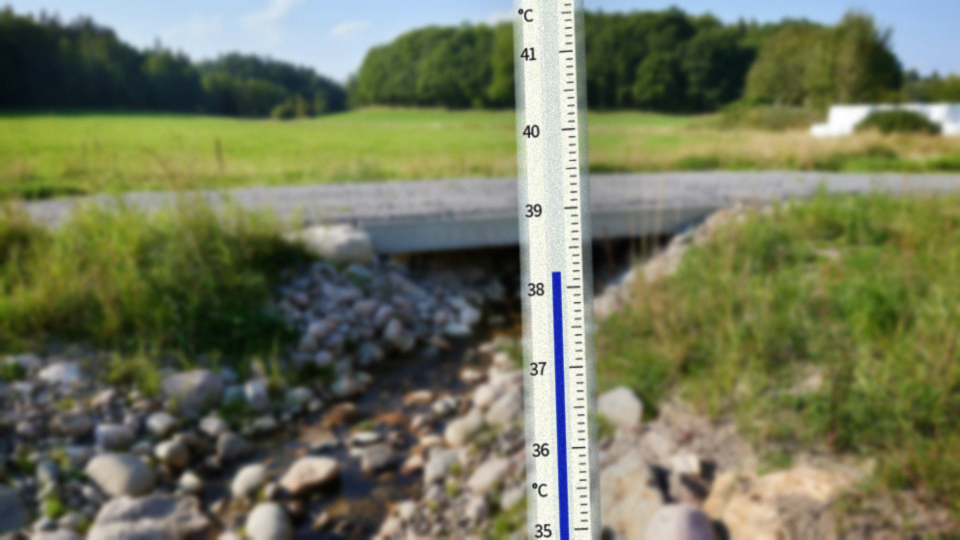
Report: 38.2; °C
